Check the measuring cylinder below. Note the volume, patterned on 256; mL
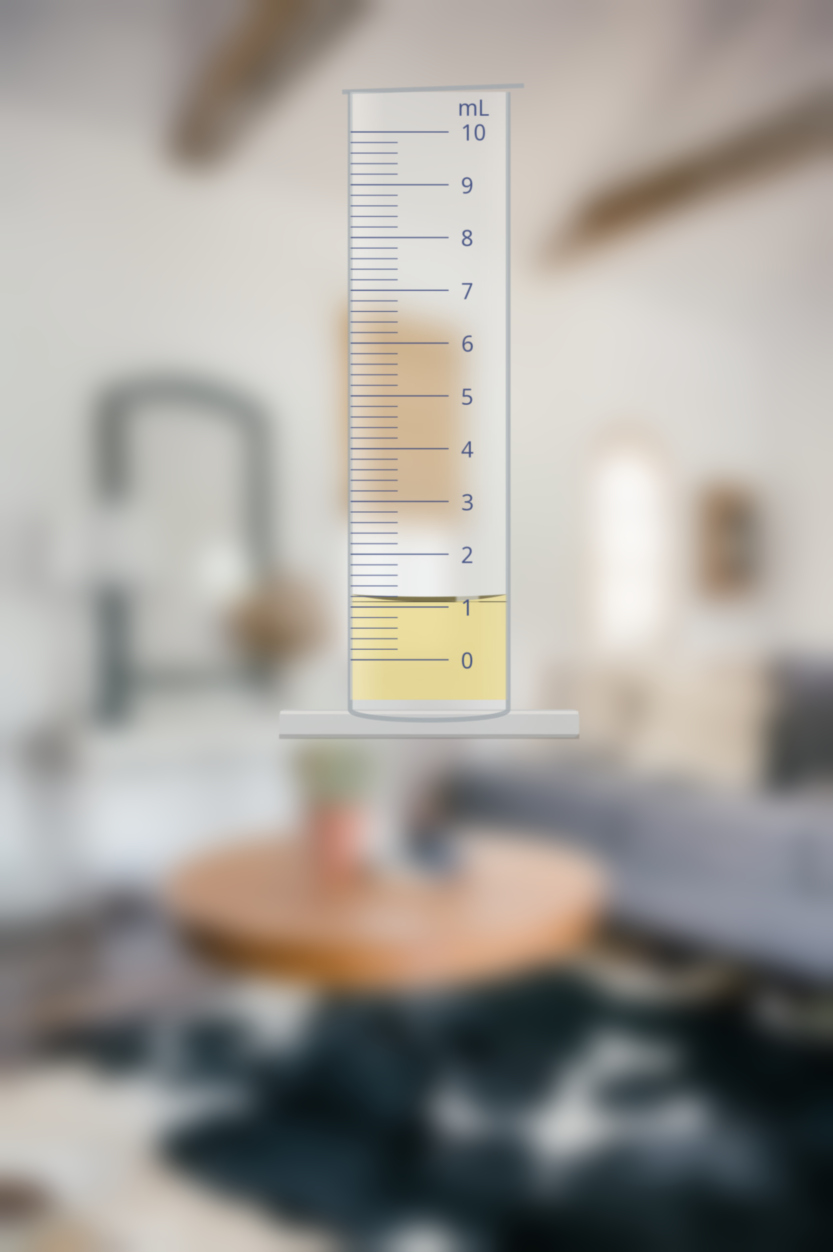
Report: 1.1; mL
